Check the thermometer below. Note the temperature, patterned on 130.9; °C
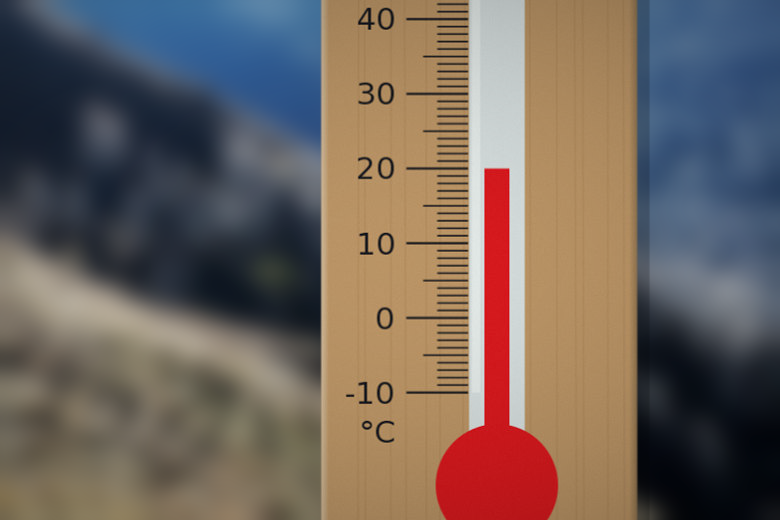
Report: 20; °C
